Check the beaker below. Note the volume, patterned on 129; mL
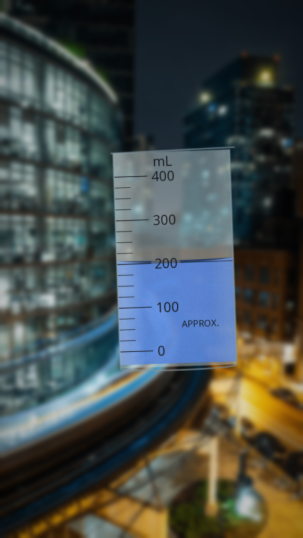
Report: 200; mL
